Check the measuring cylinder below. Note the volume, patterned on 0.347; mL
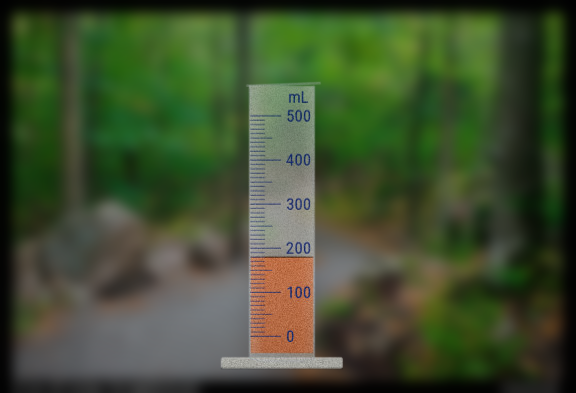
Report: 180; mL
